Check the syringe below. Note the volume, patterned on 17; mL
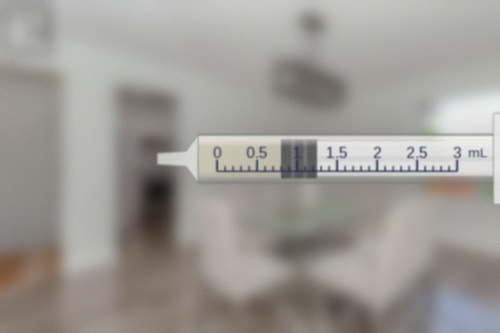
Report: 0.8; mL
